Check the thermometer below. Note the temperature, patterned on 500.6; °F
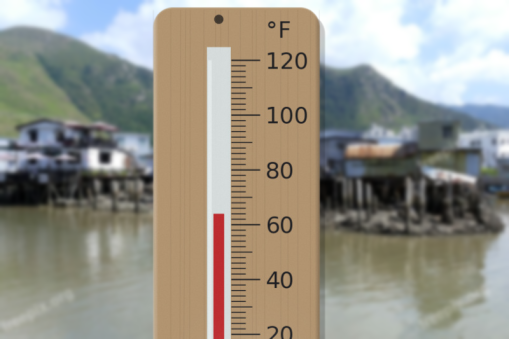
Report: 64; °F
